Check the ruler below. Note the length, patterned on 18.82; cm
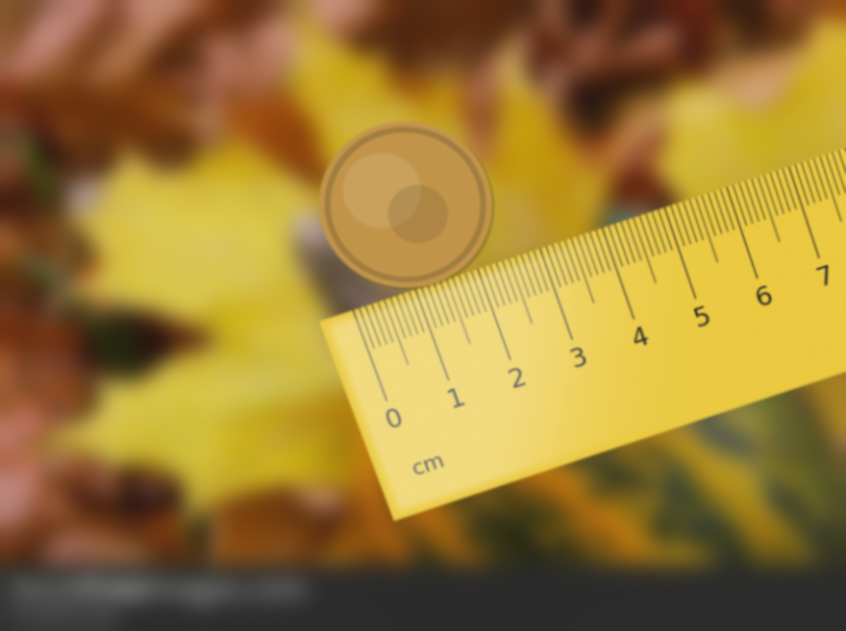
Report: 2.6; cm
